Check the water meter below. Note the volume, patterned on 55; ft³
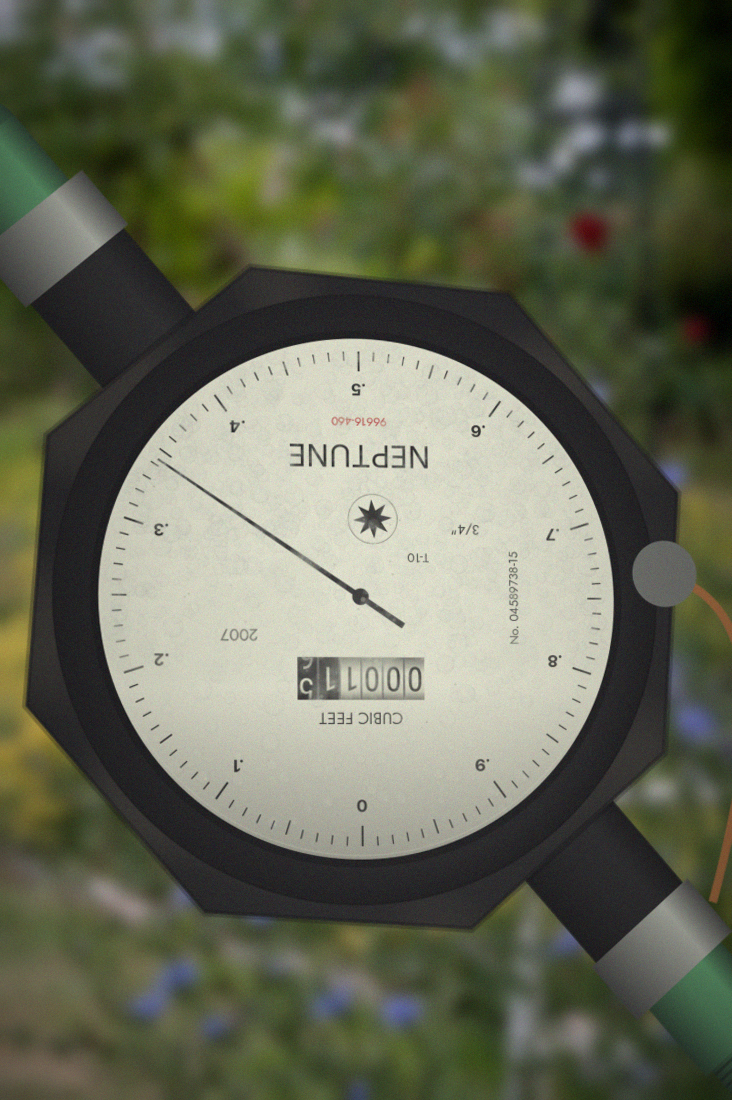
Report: 115.34; ft³
